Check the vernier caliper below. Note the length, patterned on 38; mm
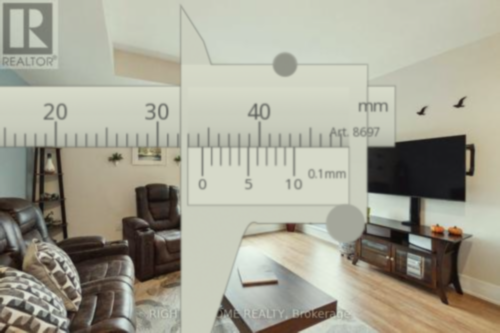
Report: 34.4; mm
